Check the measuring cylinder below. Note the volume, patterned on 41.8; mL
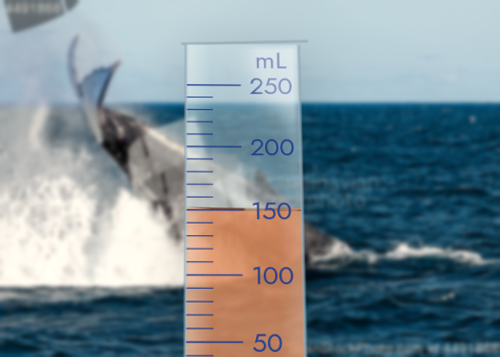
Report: 150; mL
